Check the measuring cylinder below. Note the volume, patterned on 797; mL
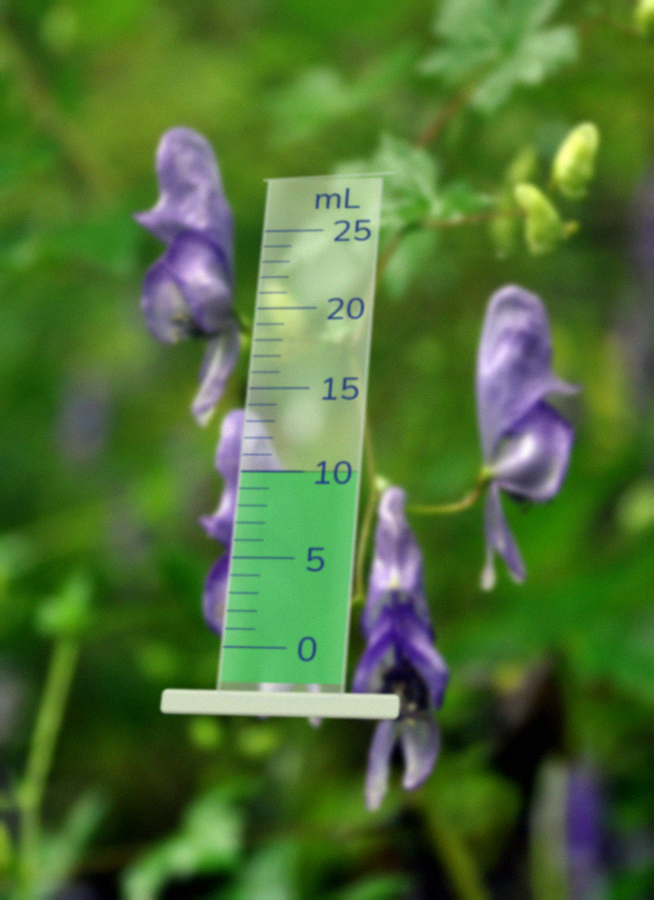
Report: 10; mL
